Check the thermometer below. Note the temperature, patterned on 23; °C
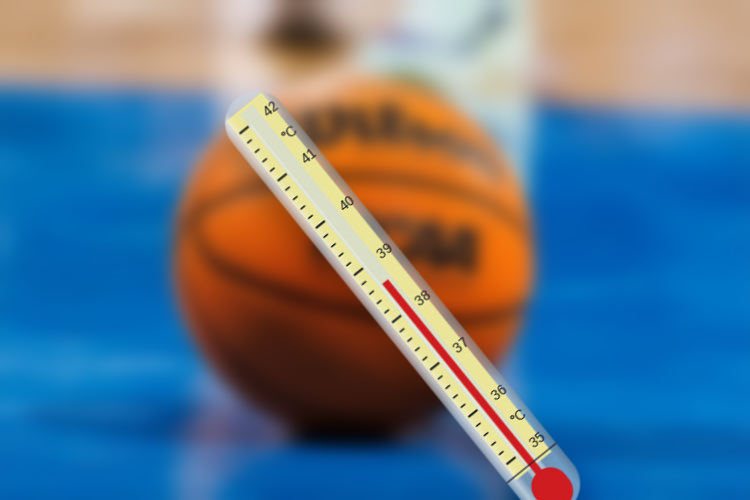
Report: 38.6; °C
